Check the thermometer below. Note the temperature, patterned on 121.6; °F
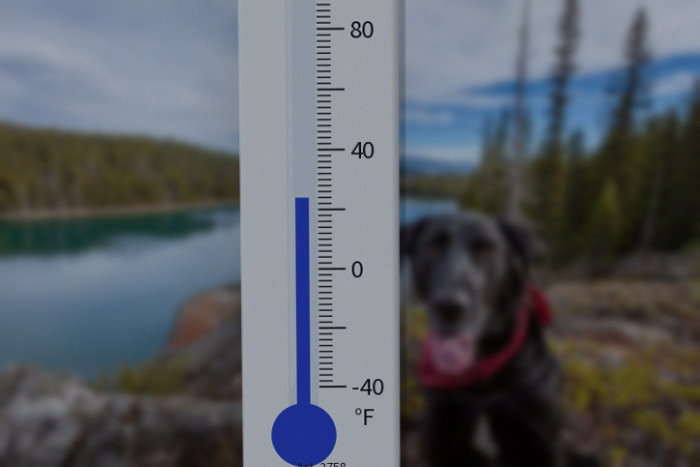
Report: 24; °F
